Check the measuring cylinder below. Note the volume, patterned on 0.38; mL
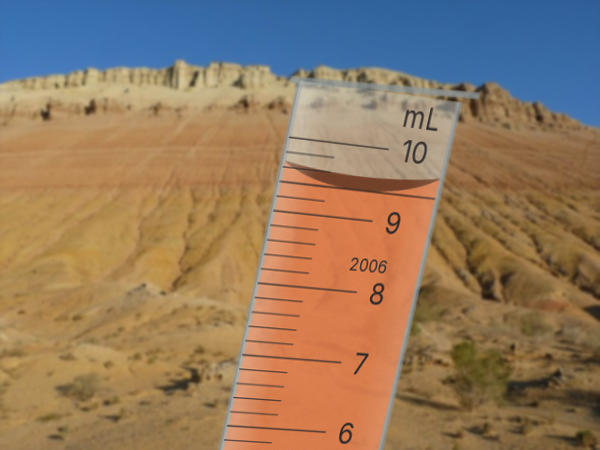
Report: 9.4; mL
